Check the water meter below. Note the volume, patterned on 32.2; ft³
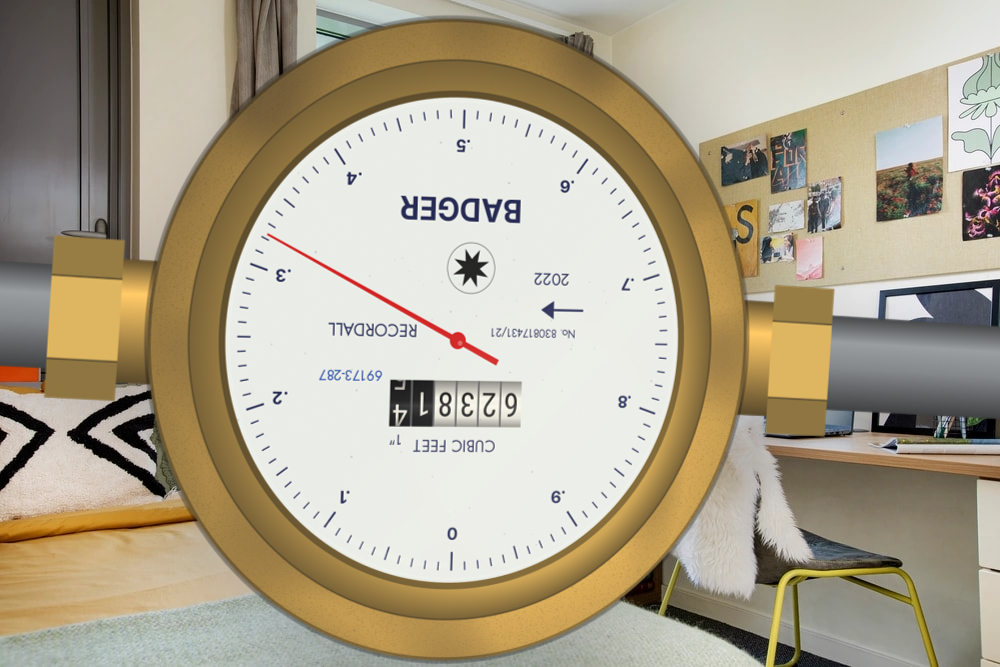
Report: 623814.32; ft³
